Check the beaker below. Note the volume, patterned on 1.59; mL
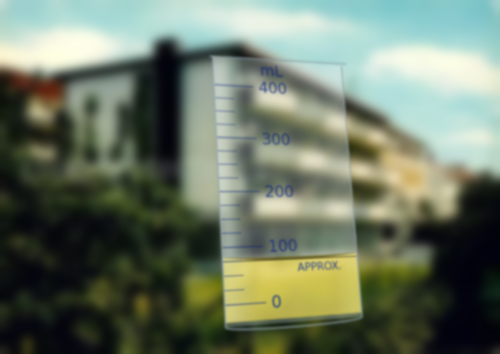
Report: 75; mL
